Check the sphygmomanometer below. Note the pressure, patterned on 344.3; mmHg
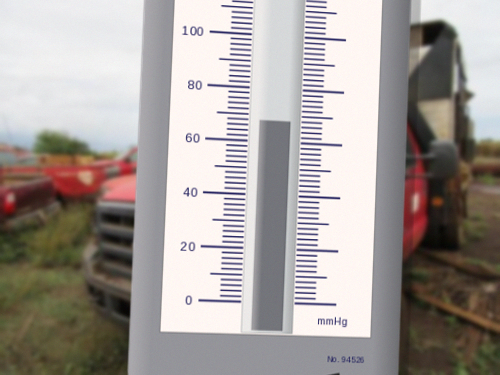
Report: 68; mmHg
